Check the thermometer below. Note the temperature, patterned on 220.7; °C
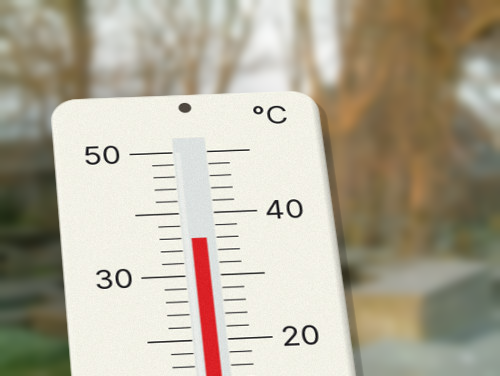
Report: 36; °C
